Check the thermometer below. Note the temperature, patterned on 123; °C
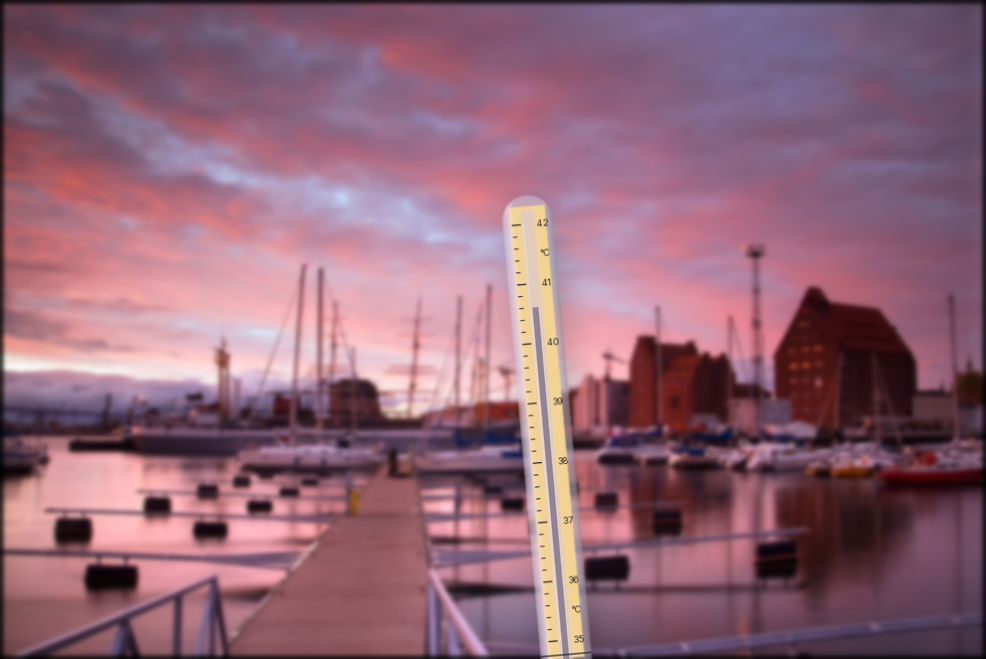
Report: 40.6; °C
